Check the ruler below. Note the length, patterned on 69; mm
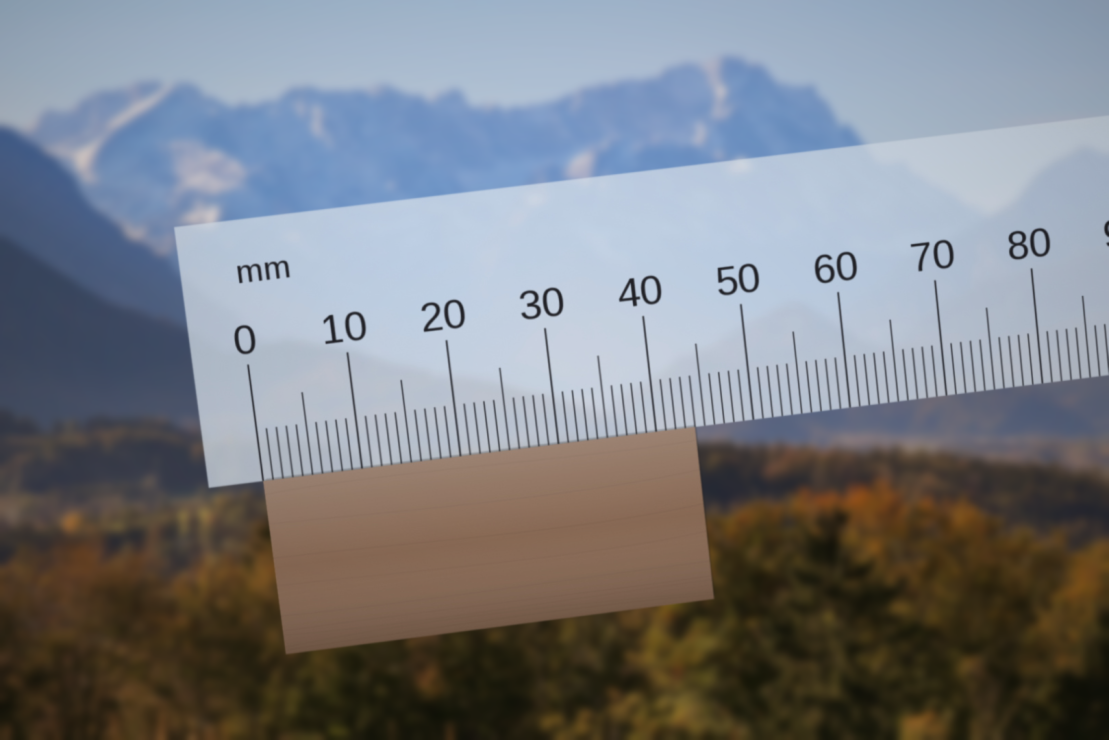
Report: 44; mm
